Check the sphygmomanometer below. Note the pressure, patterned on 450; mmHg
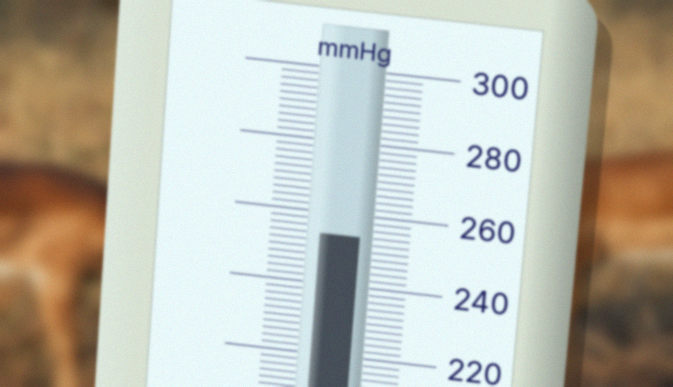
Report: 254; mmHg
